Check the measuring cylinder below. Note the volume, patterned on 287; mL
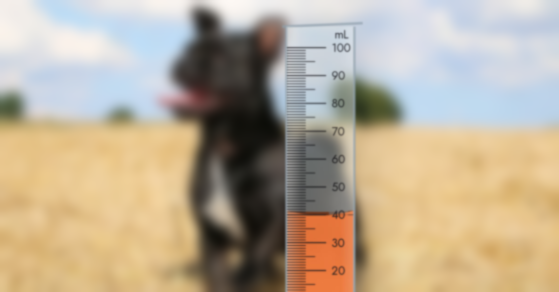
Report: 40; mL
